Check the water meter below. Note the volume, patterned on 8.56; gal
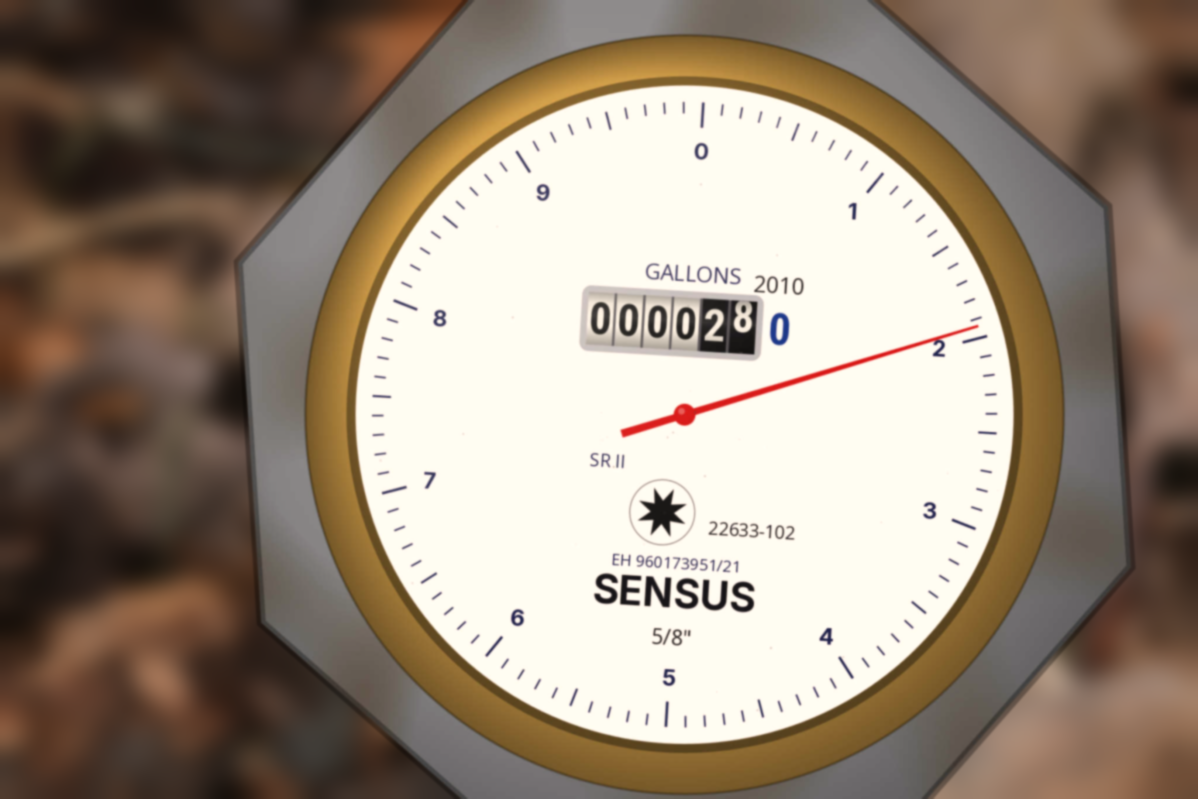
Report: 281.9; gal
